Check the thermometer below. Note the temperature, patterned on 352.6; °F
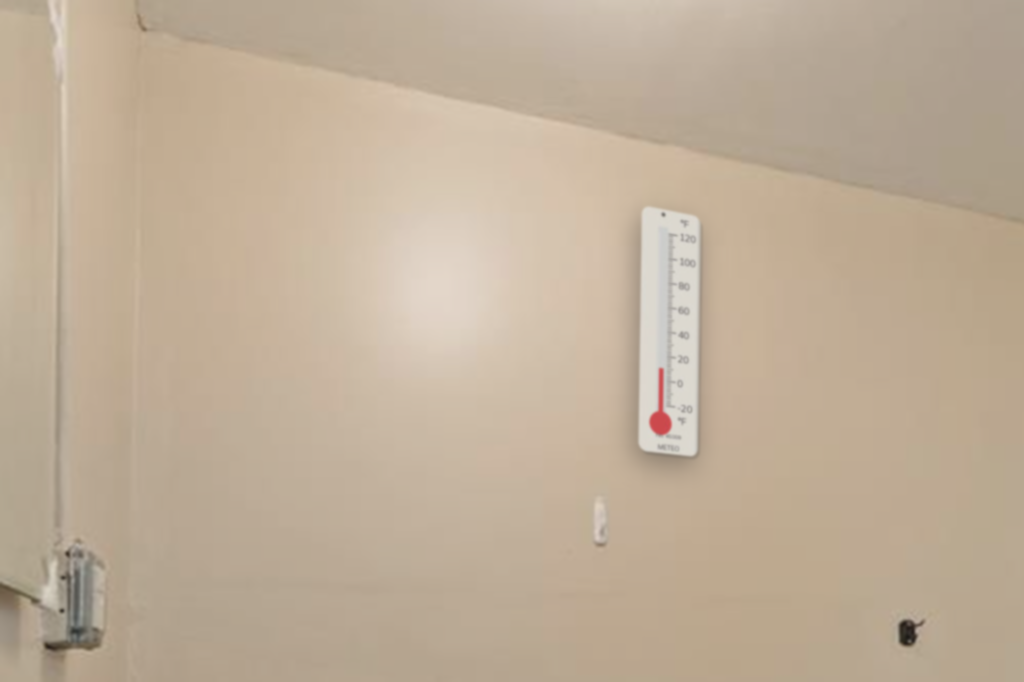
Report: 10; °F
